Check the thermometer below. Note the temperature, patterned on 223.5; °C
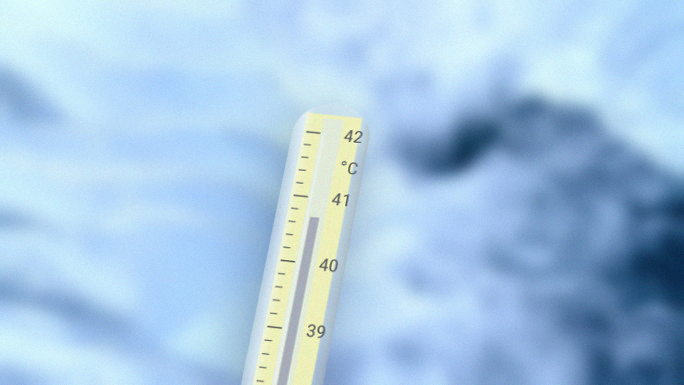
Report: 40.7; °C
